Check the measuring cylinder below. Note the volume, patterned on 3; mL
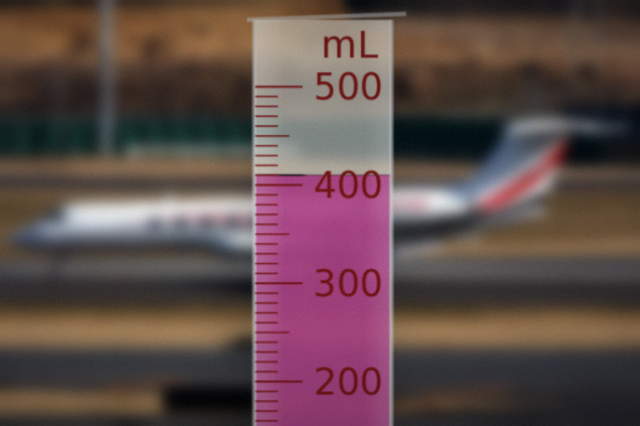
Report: 410; mL
